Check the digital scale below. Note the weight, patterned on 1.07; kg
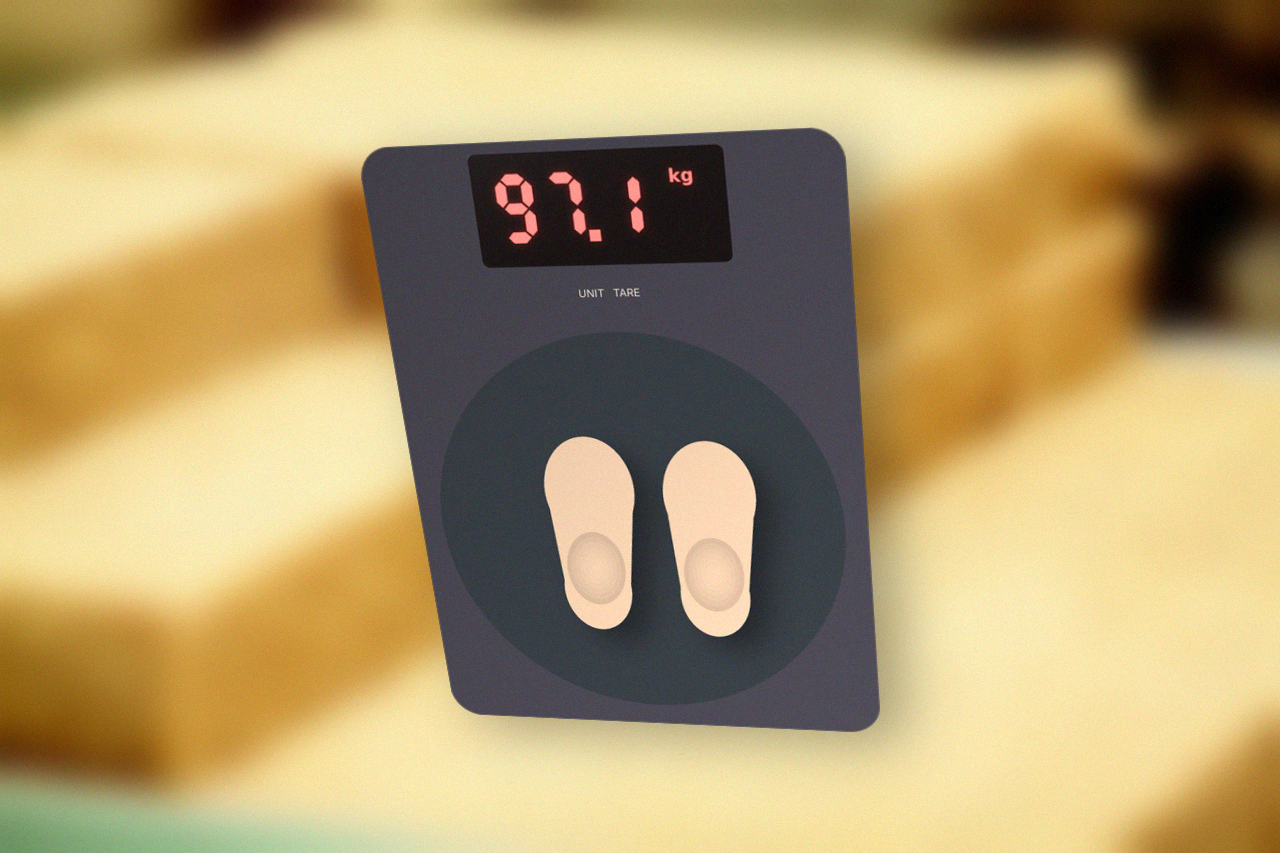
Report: 97.1; kg
